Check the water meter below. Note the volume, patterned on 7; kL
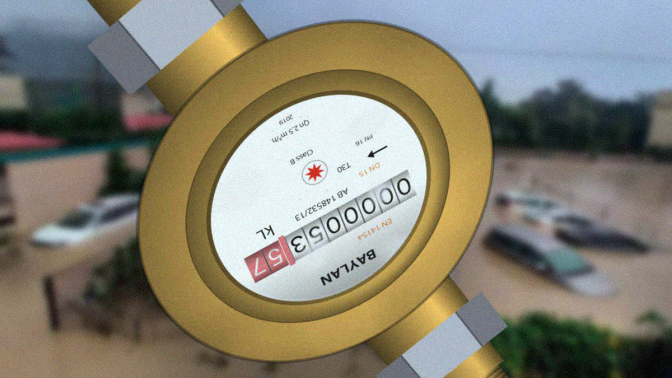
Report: 53.57; kL
